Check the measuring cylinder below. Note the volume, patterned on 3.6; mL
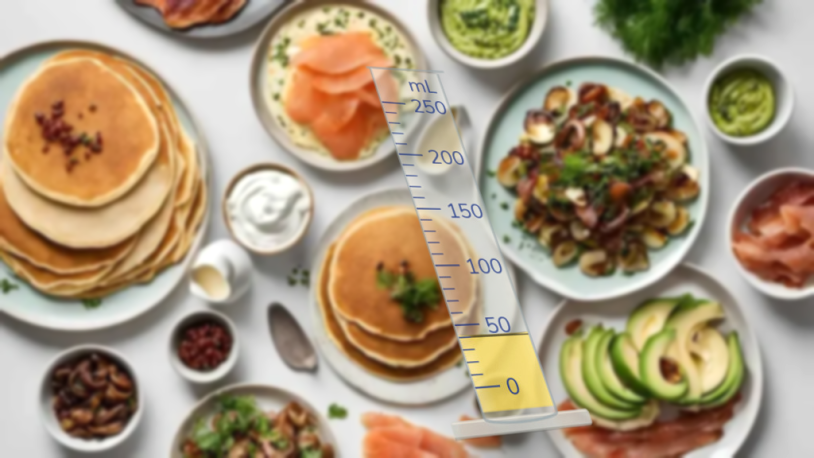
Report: 40; mL
